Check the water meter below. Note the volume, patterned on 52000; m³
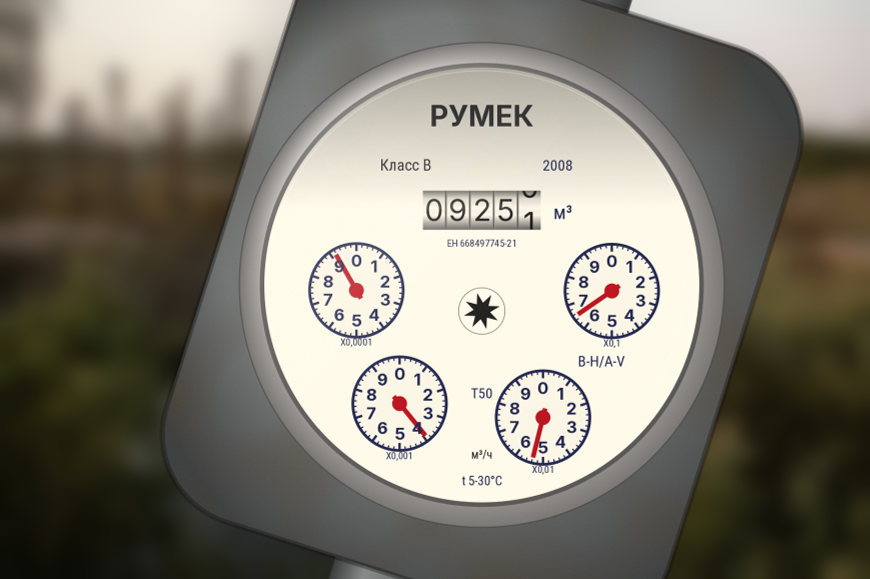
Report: 9250.6539; m³
